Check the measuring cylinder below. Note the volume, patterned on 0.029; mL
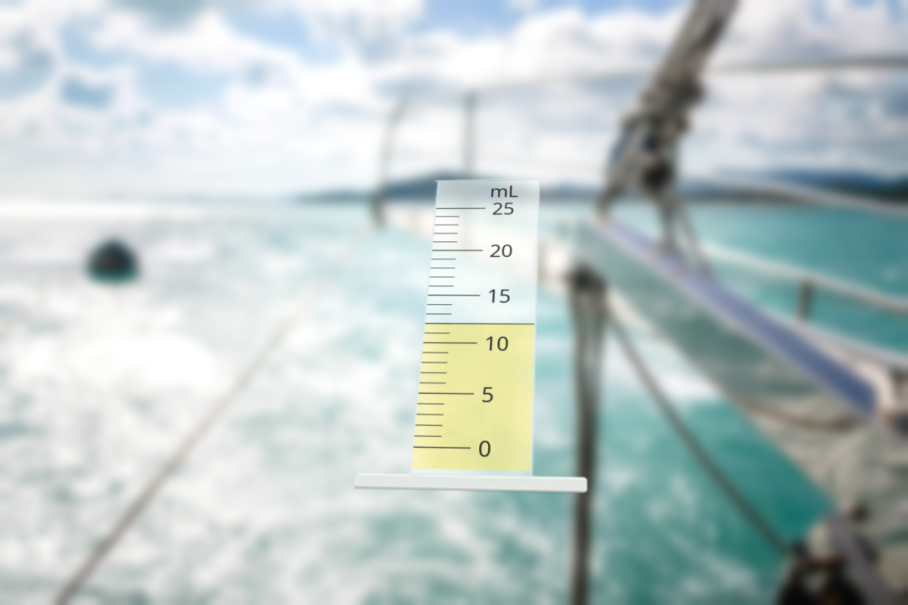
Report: 12; mL
